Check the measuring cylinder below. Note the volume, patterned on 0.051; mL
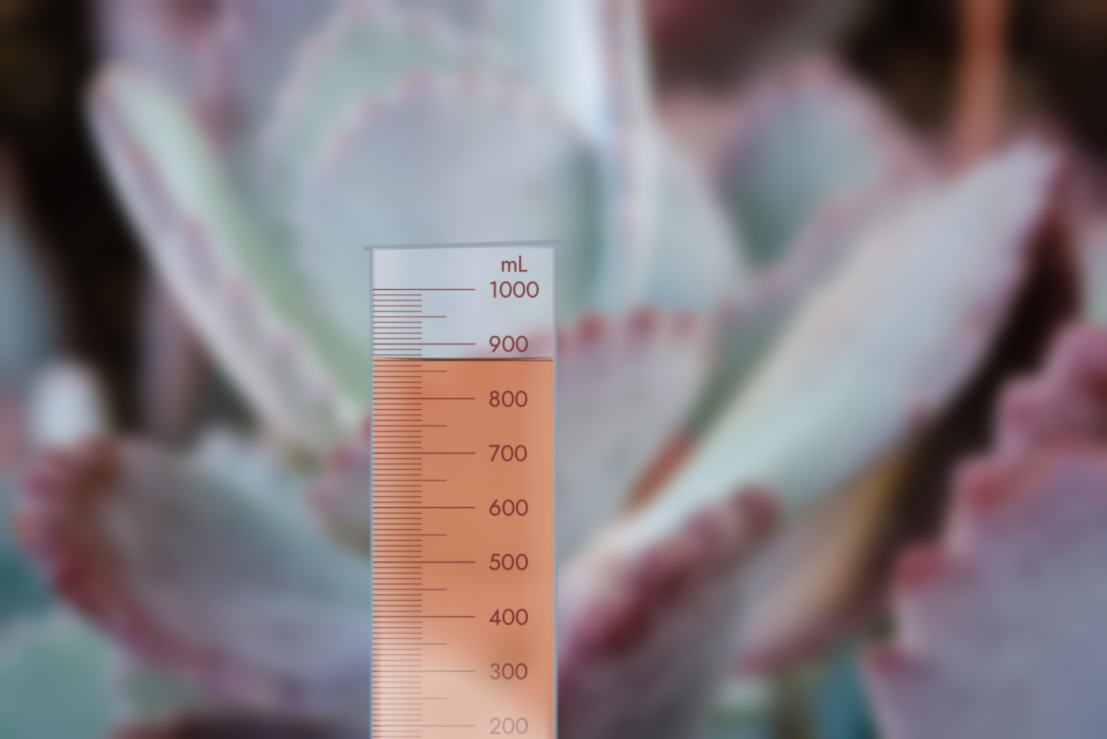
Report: 870; mL
